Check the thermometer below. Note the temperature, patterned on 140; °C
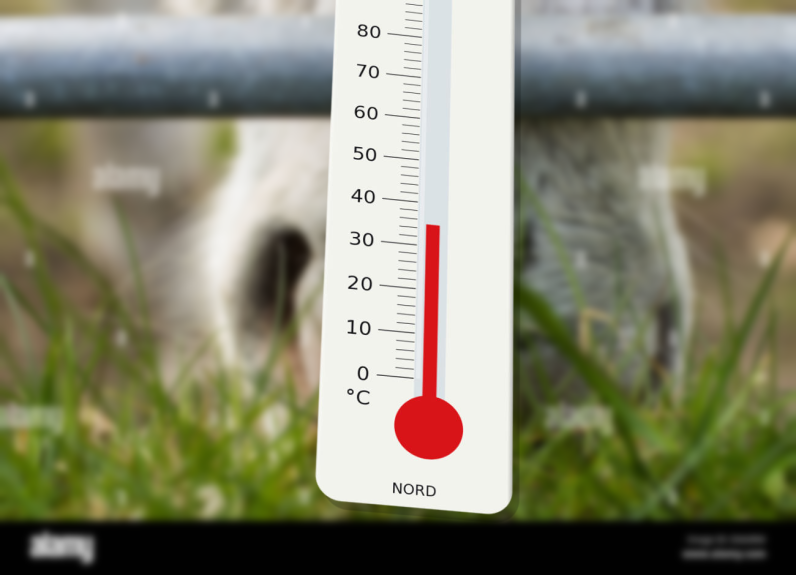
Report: 35; °C
